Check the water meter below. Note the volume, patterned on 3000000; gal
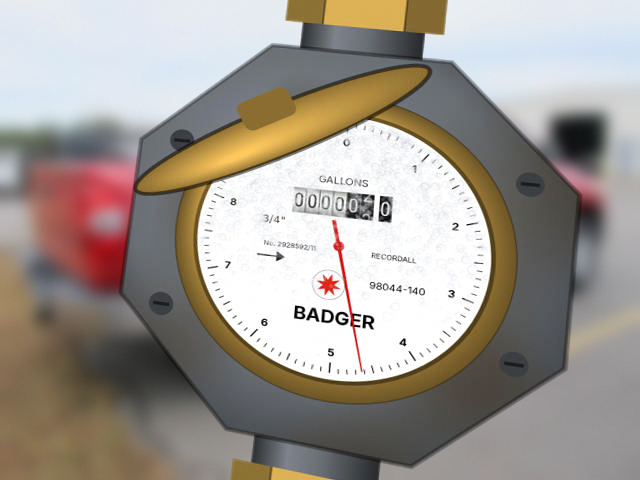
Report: 24.6; gal
